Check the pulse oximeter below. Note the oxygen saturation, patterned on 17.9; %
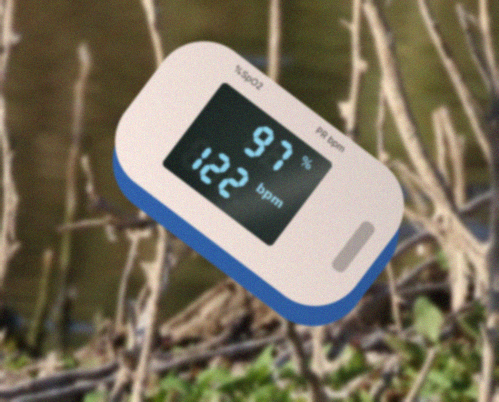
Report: 97; %
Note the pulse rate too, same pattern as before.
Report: 122; bpm
